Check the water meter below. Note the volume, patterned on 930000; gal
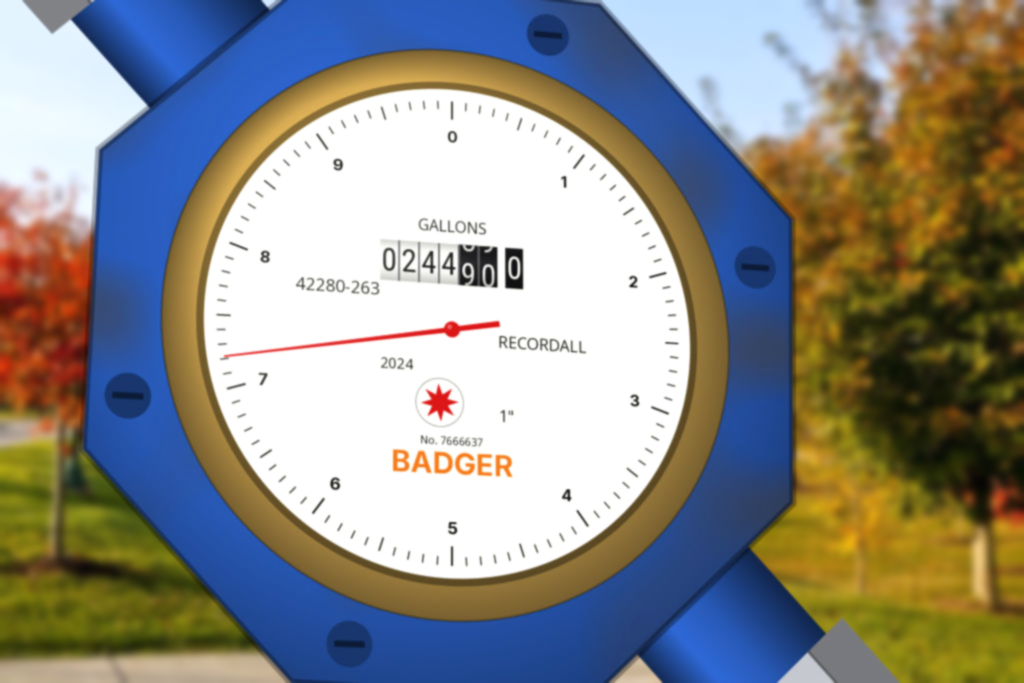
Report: 244897.2; gal
